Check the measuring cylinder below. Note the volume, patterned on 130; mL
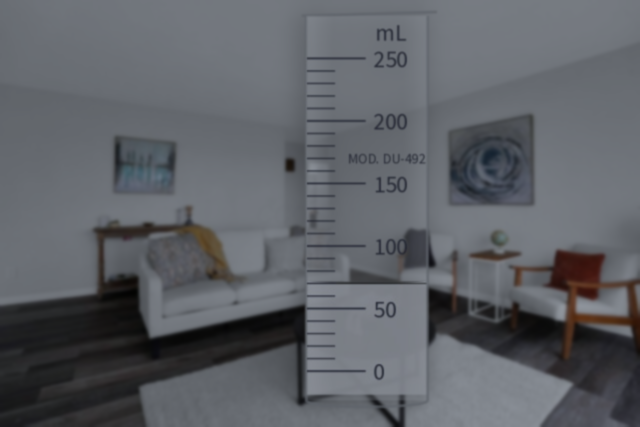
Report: 70; mL
